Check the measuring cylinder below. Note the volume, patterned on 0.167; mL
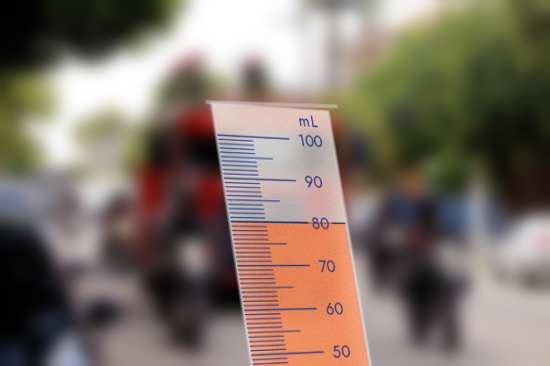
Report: 80; mL
